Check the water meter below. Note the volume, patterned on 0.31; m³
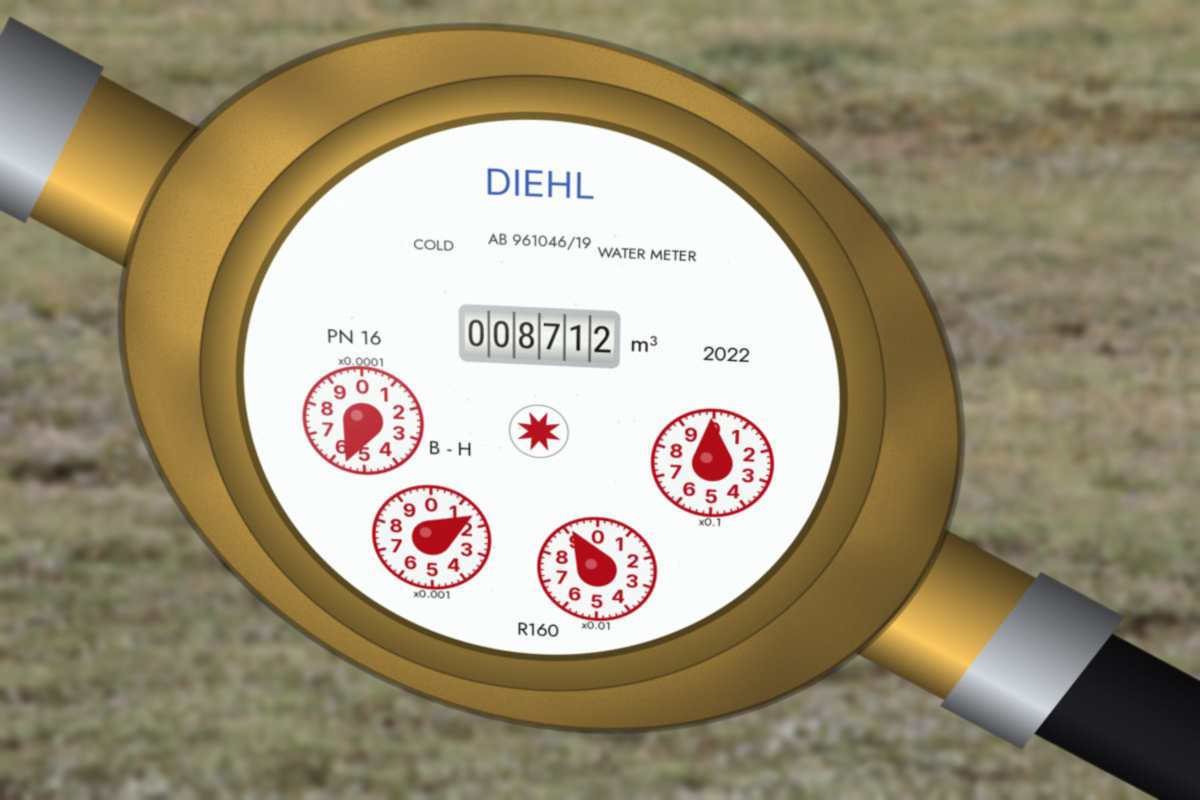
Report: 8711.9915; m³
